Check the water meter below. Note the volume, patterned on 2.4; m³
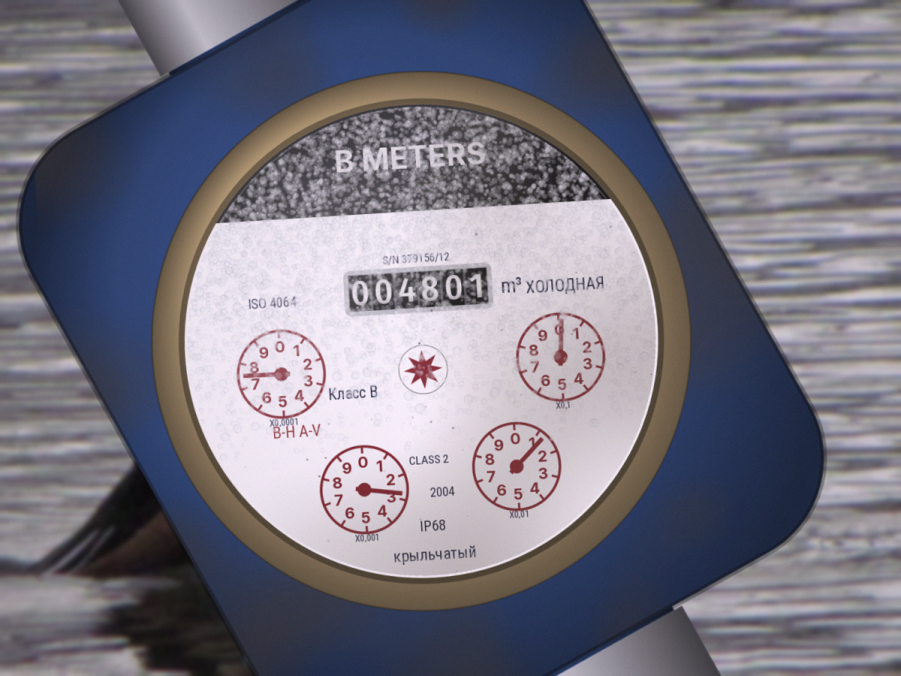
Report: 4801.0127; m³
